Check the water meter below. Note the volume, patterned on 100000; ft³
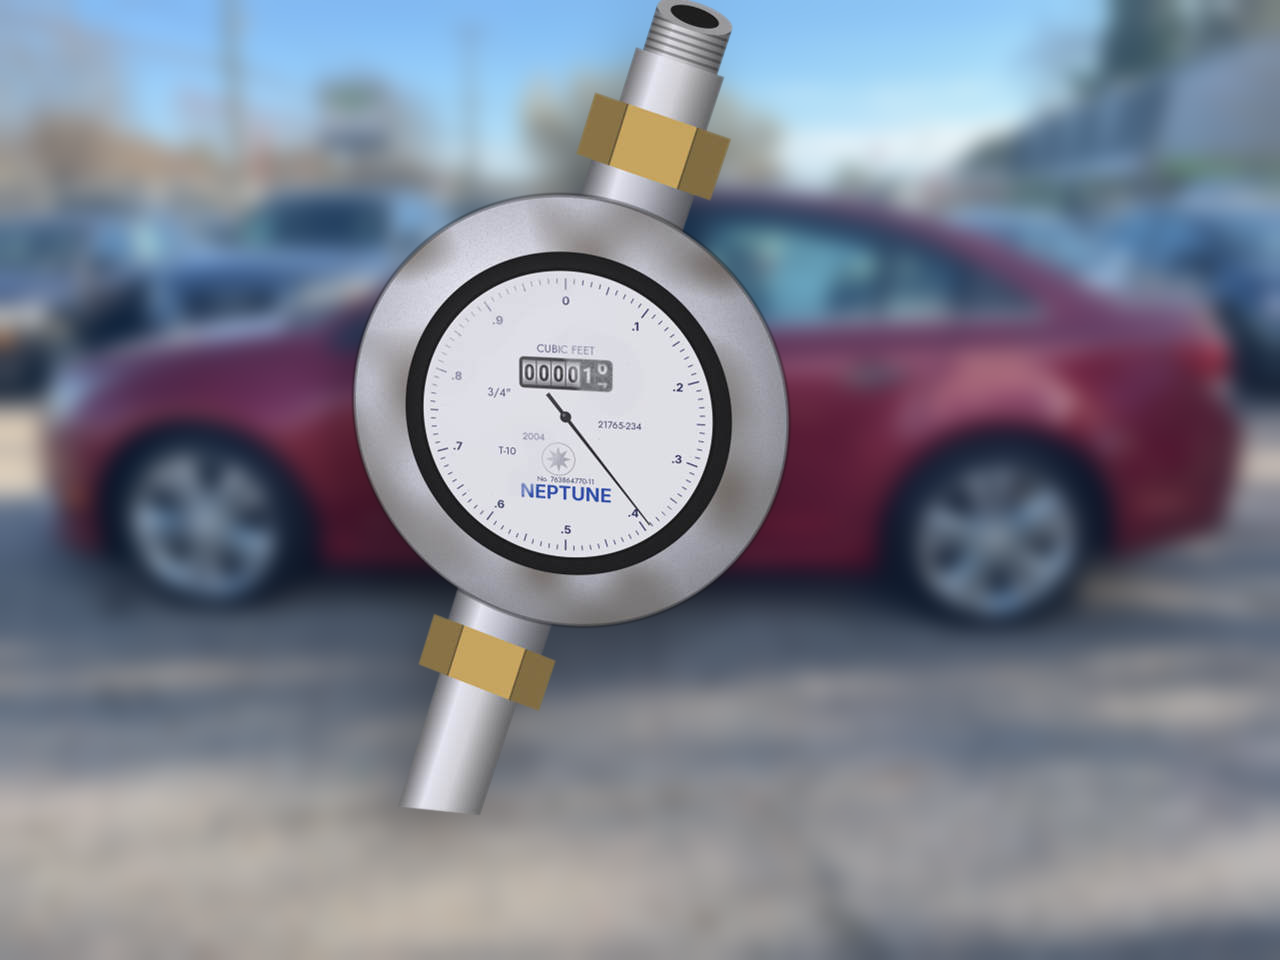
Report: 16.39; ft³
